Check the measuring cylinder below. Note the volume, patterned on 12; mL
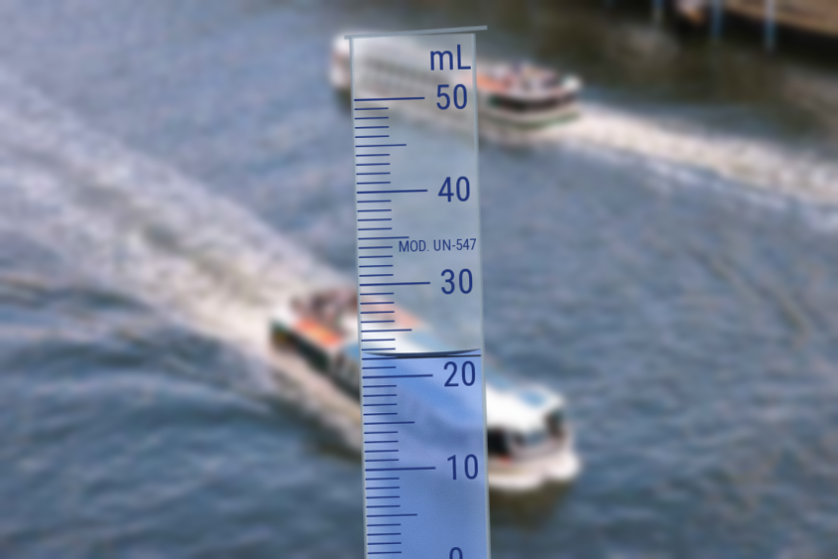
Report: 22; mL
